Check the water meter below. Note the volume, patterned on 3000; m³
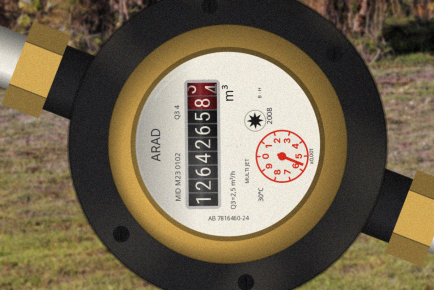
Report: 1264265.835; m³
